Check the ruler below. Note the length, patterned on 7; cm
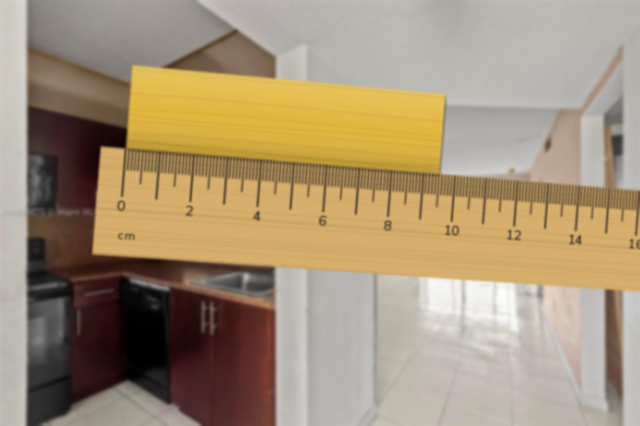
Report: 9.5; cm
